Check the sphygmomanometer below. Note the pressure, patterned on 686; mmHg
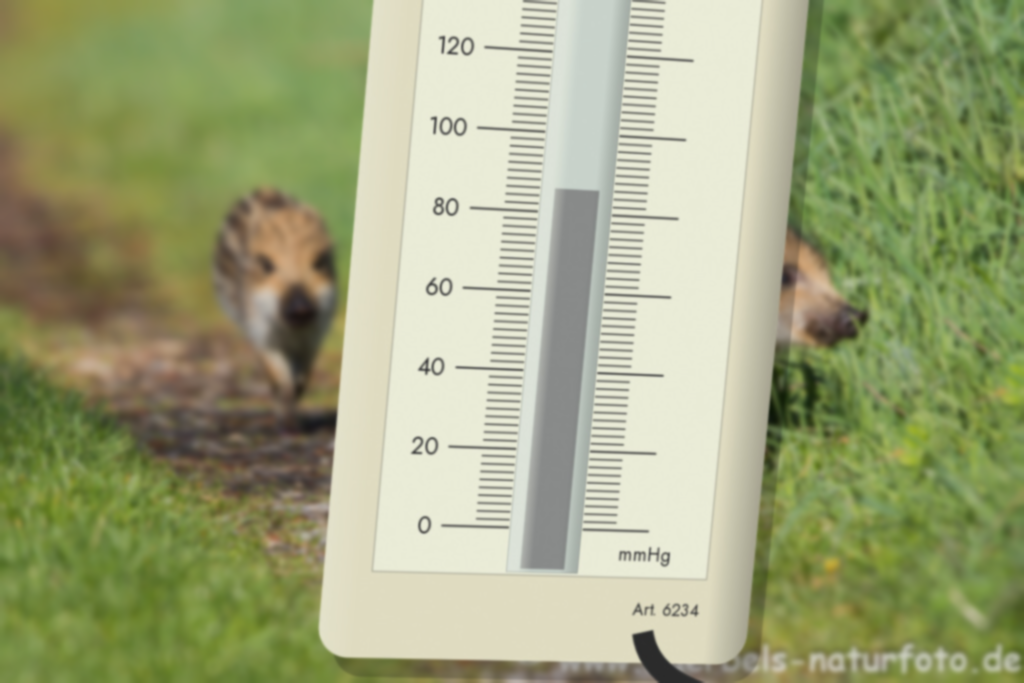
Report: 86; mmHg
